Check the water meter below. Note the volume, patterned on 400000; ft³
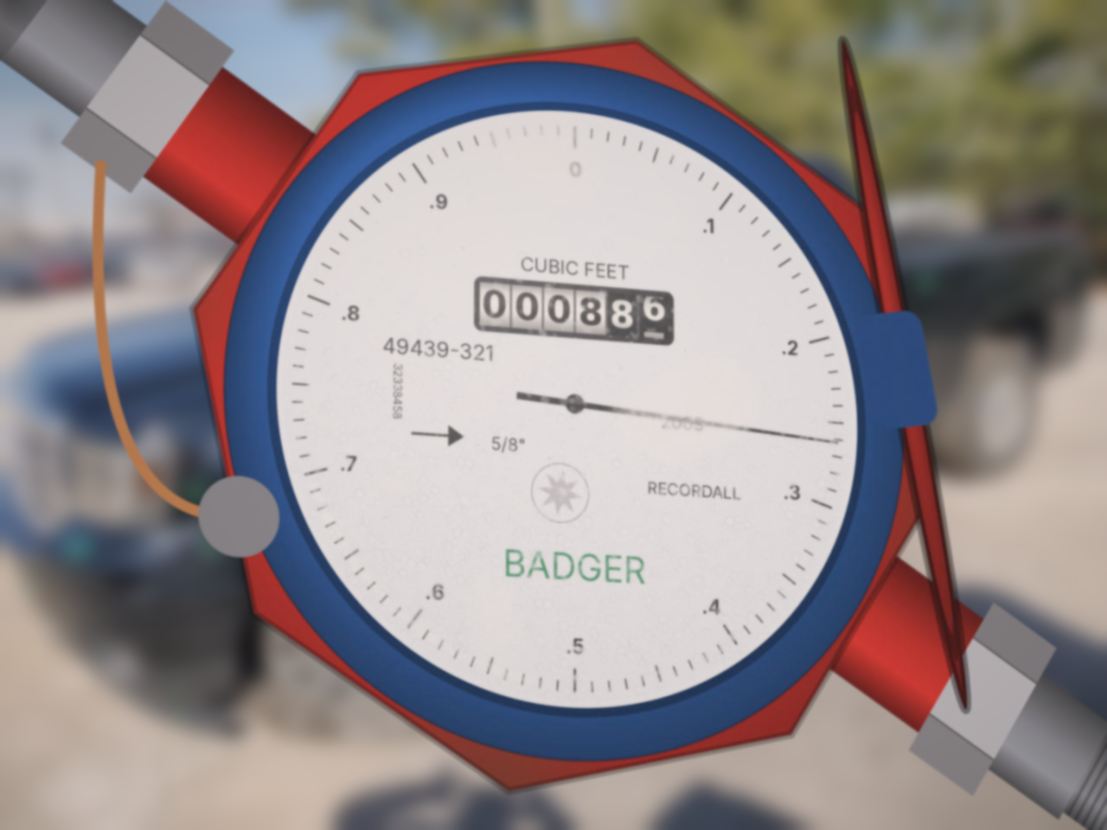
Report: 886.26; ft³
